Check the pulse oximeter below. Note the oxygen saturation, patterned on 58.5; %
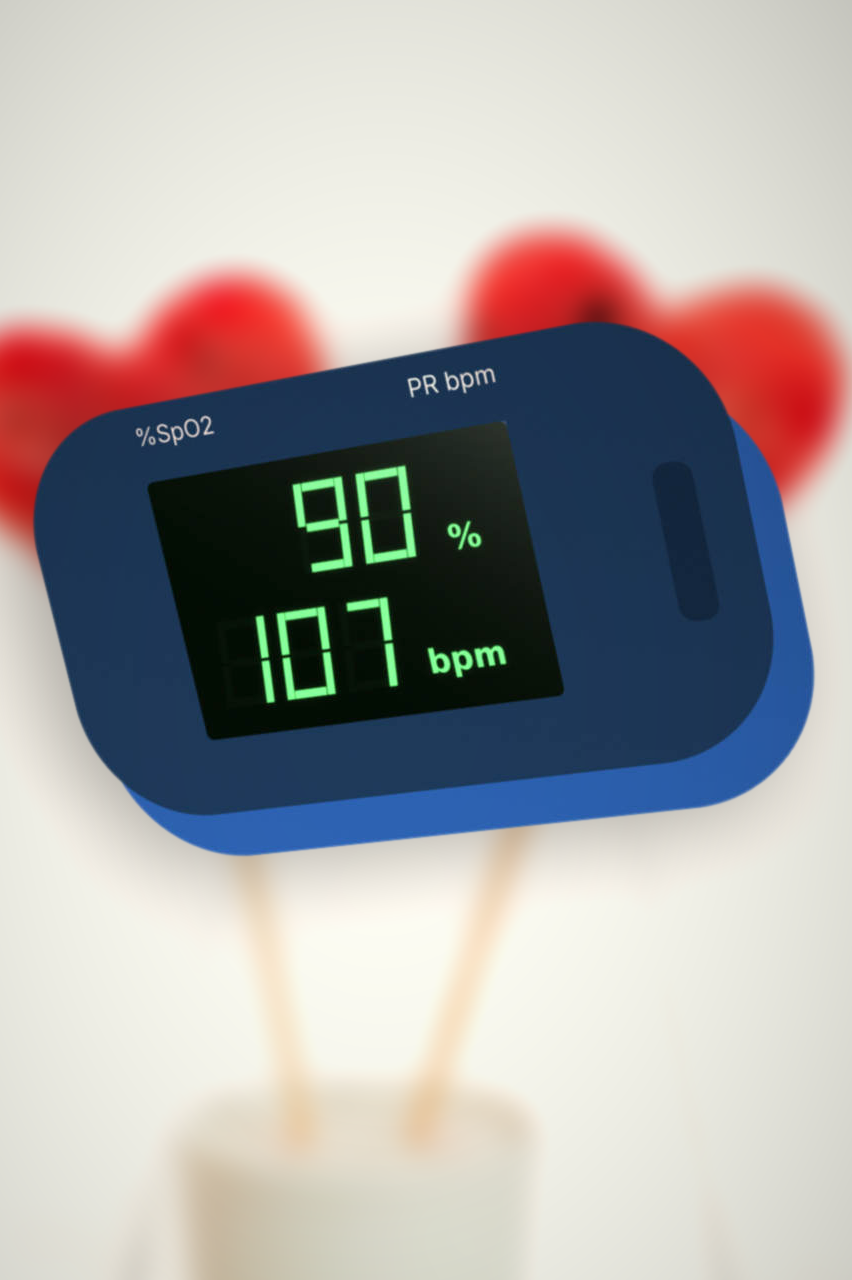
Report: 90; %
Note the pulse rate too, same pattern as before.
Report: 107; bpm
